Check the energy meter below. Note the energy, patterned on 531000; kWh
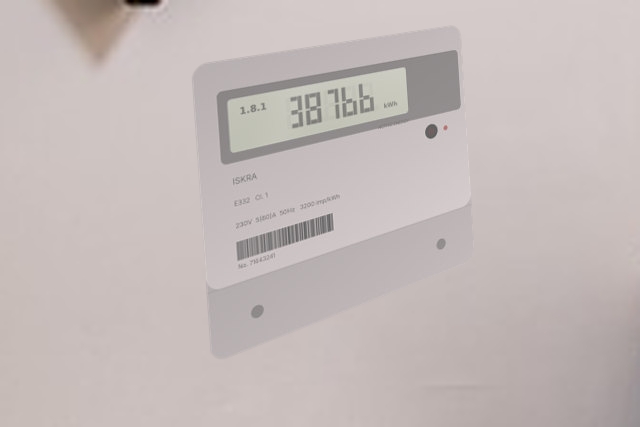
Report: 38766; kWh
